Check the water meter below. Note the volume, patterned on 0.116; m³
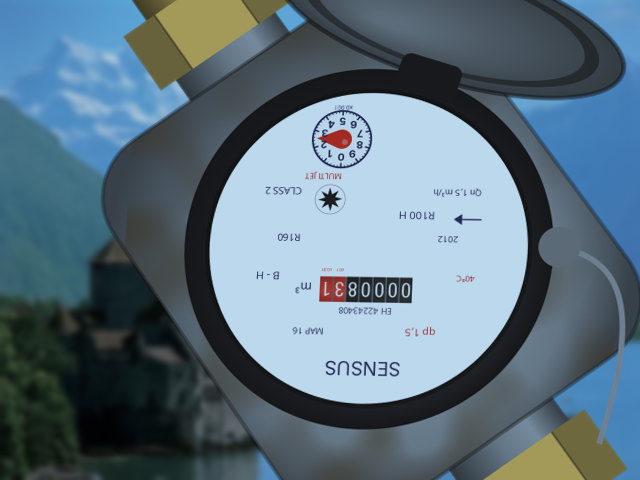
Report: 8.312; m³
